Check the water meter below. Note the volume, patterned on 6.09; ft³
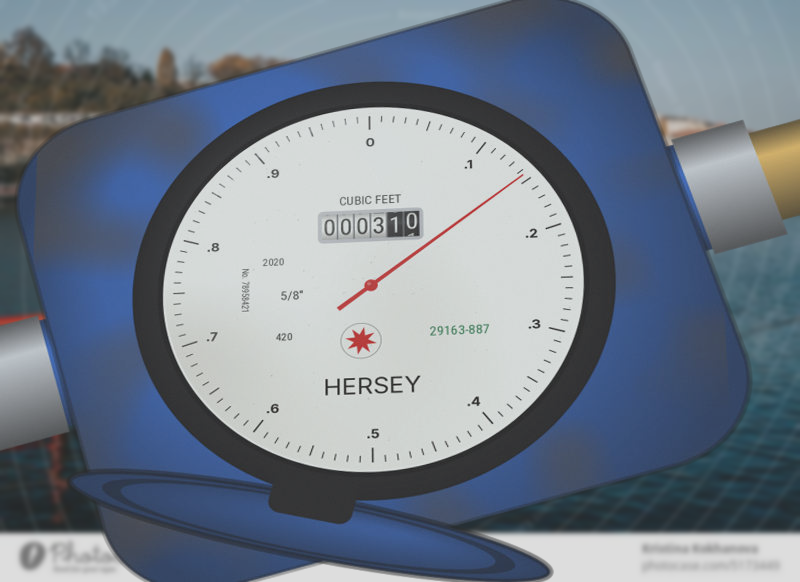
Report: 310.14; ft³
